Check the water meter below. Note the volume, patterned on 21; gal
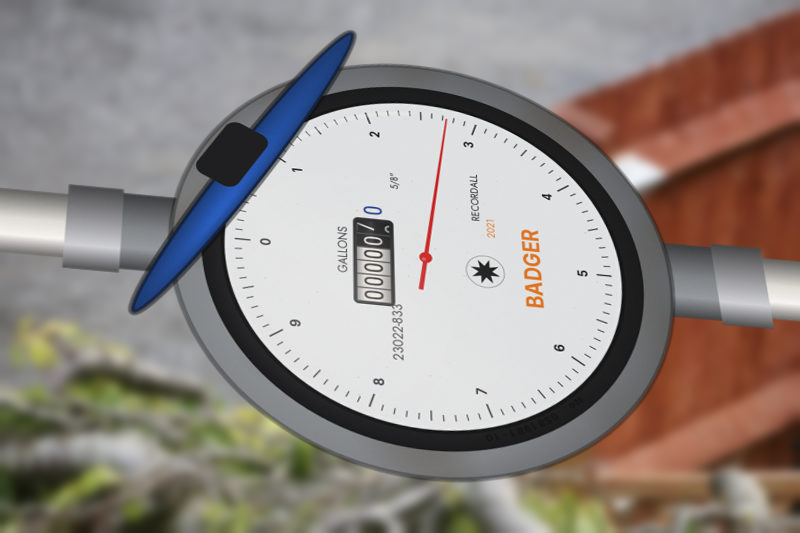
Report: 72.7; gal
